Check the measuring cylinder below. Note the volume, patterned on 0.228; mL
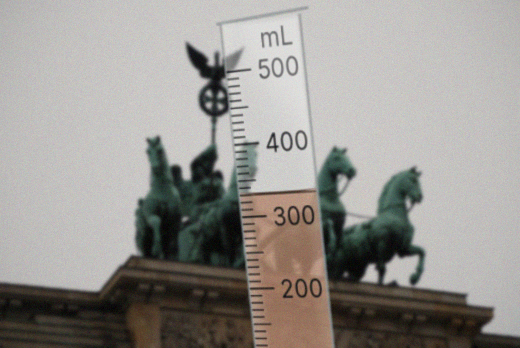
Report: 330; mL
